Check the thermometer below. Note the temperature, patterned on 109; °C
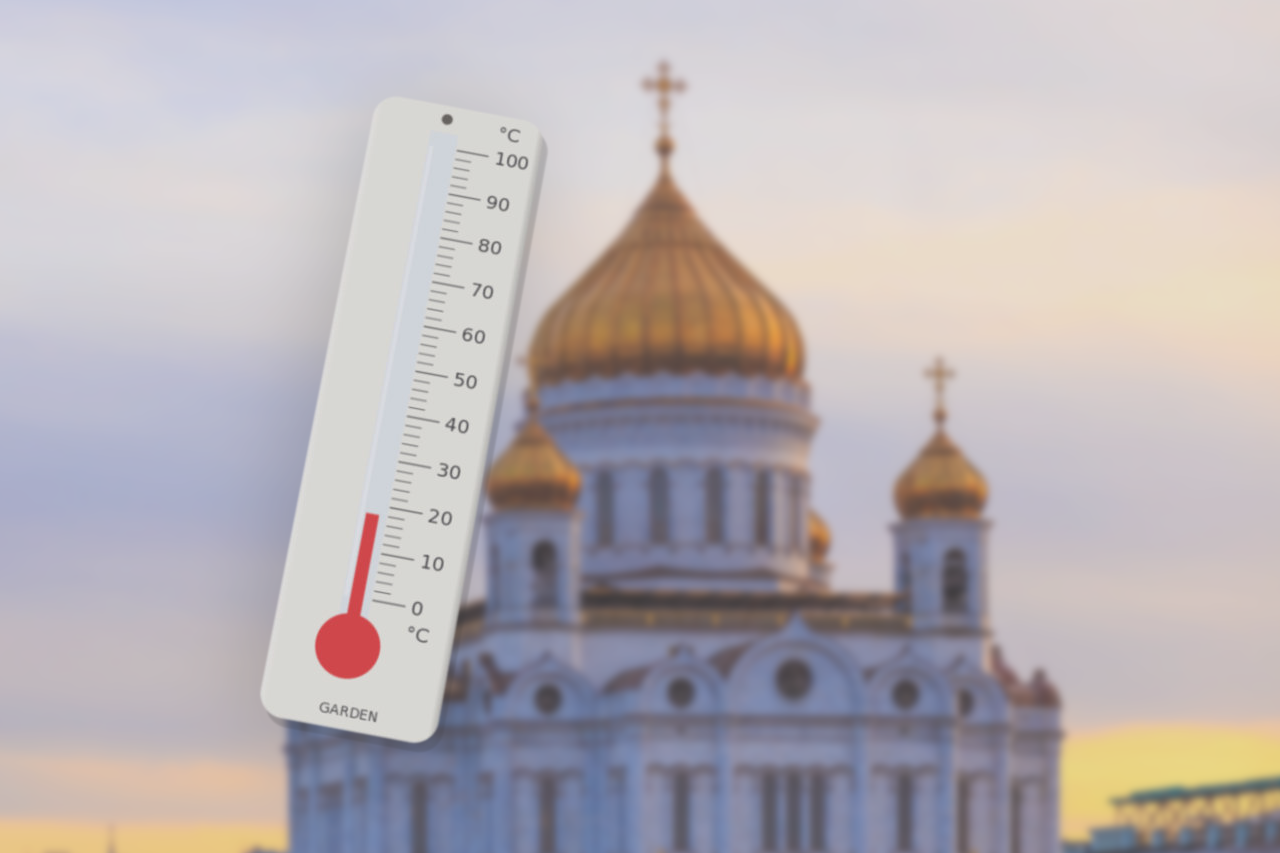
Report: 18; °C
